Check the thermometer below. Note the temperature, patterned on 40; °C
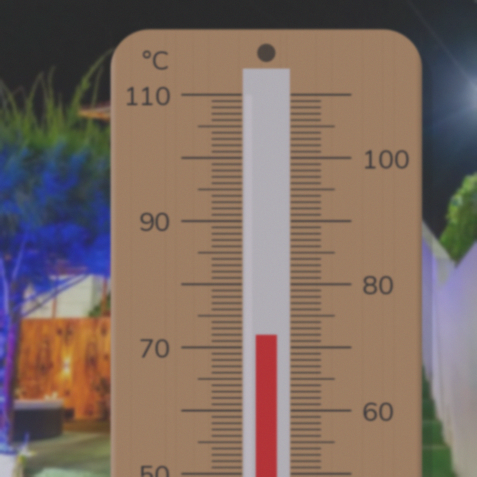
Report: 72; °C
